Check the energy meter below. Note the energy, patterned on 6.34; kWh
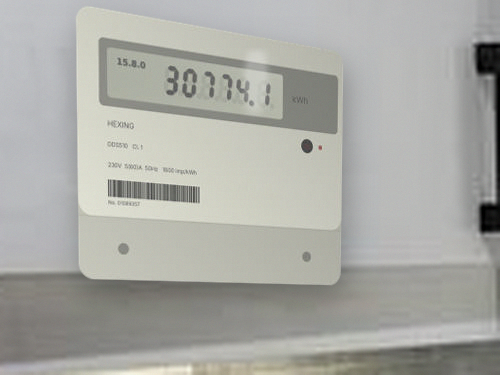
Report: 30774.1; kWh
